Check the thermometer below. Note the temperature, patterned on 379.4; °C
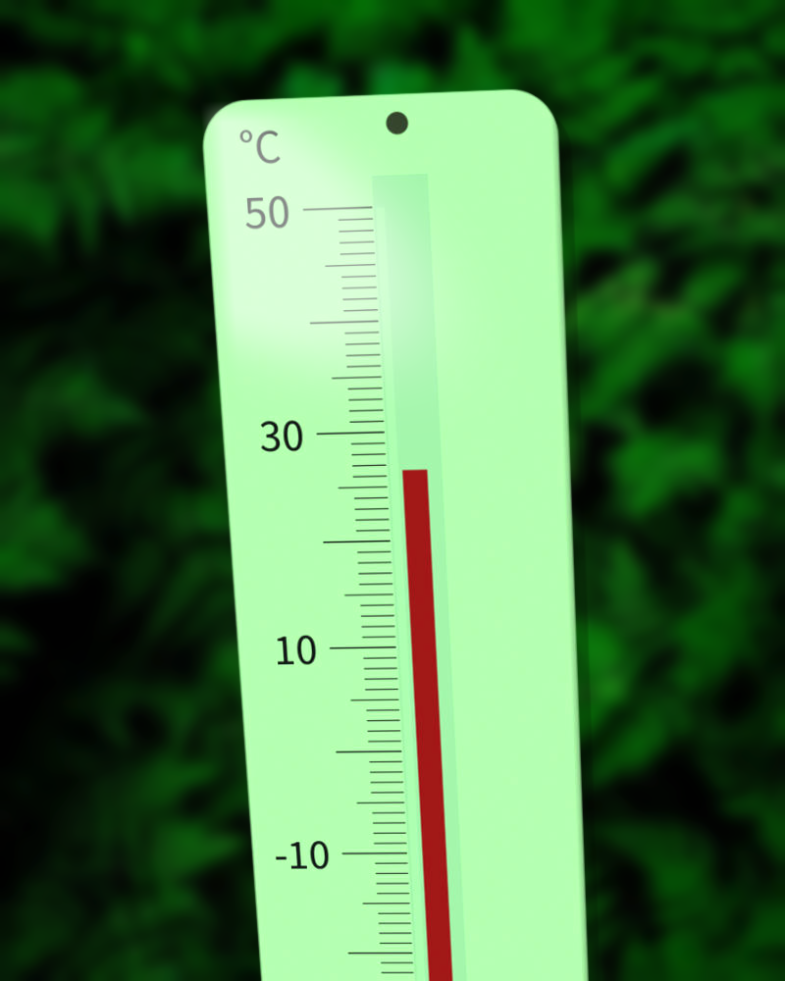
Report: 26.5; °C
